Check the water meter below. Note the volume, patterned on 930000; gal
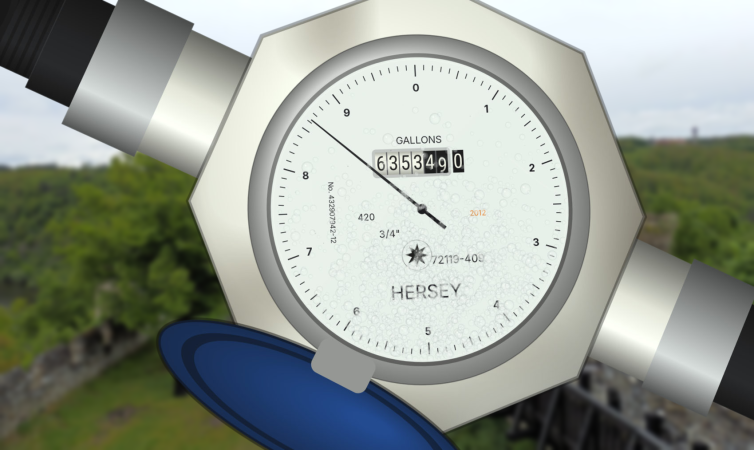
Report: 6353488.6; gal
